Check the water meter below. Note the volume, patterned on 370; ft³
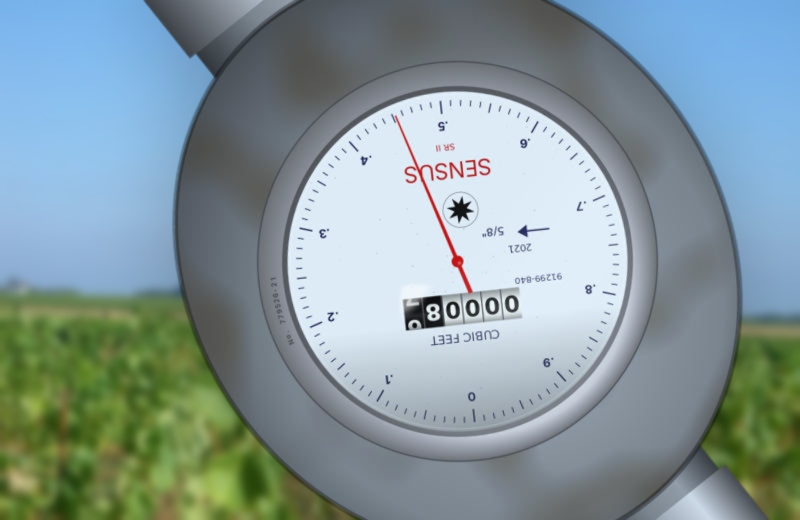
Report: 86.45; ft³
